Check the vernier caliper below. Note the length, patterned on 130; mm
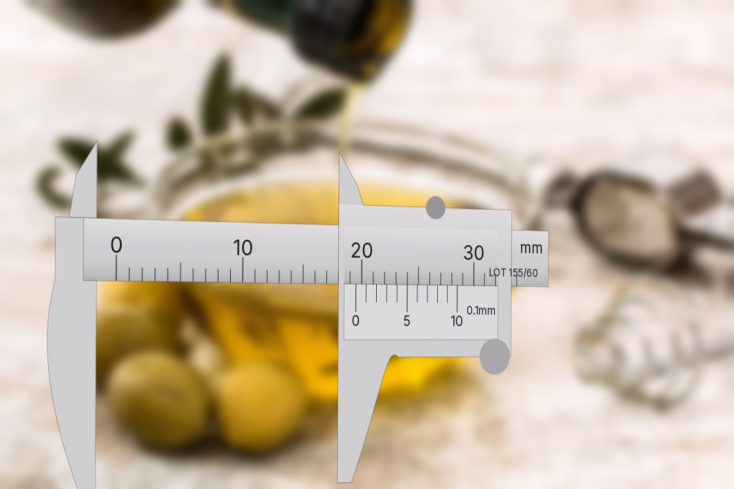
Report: 19.5; mm
